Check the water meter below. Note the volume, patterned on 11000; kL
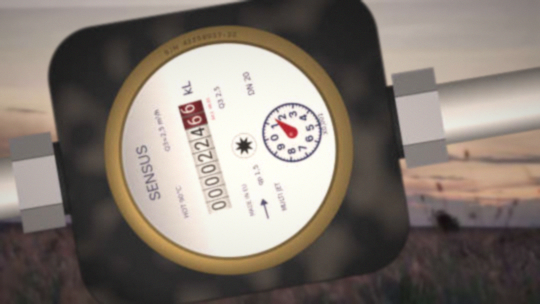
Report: 224.661; kL
